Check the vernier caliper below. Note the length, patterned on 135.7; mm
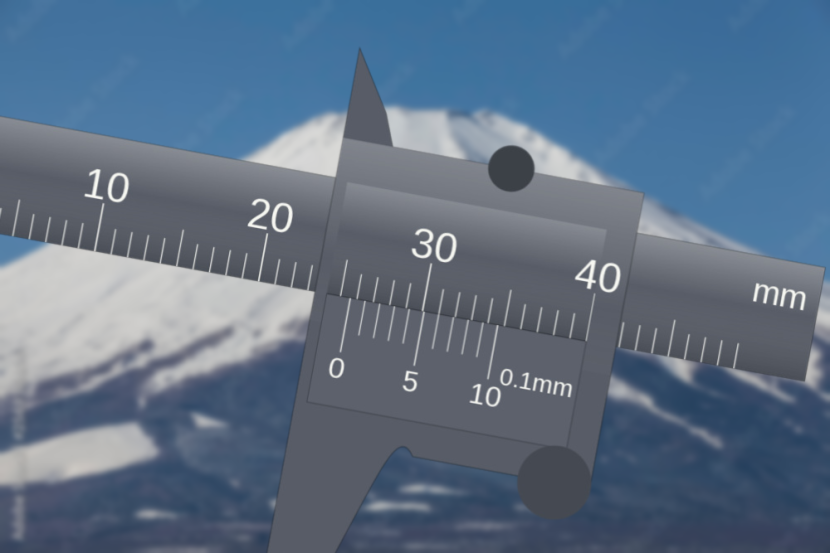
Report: 25.6; mm
